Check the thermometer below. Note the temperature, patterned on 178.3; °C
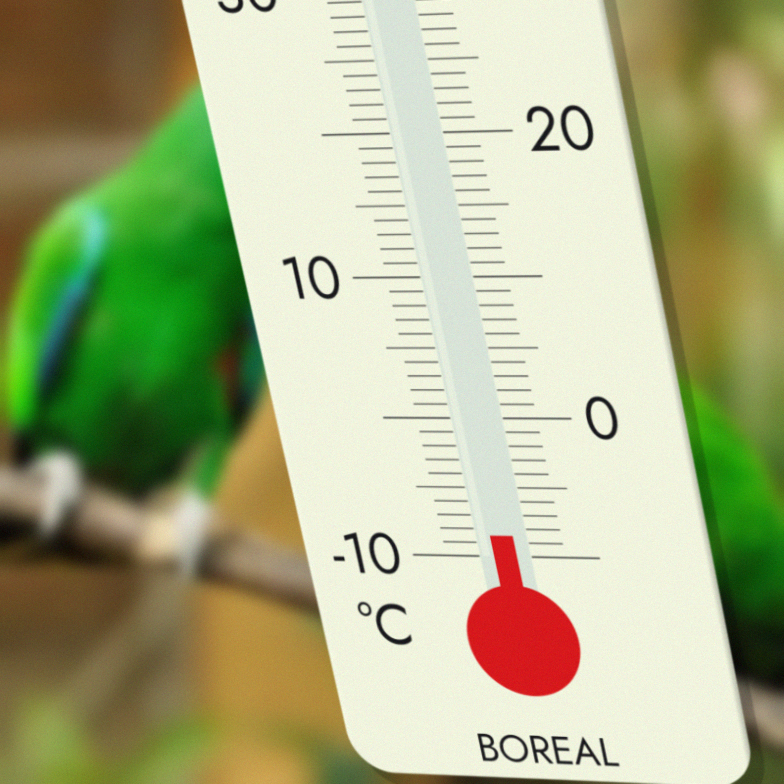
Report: -8.5; °C
